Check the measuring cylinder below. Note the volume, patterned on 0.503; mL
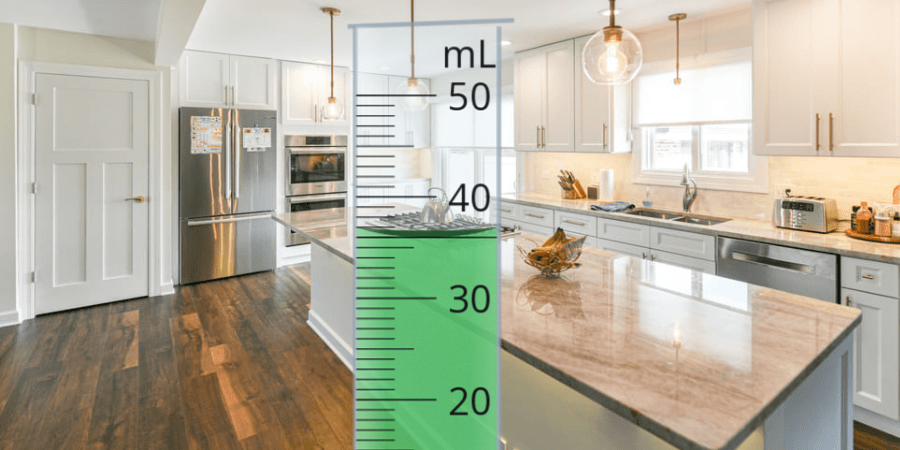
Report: 36; mL
